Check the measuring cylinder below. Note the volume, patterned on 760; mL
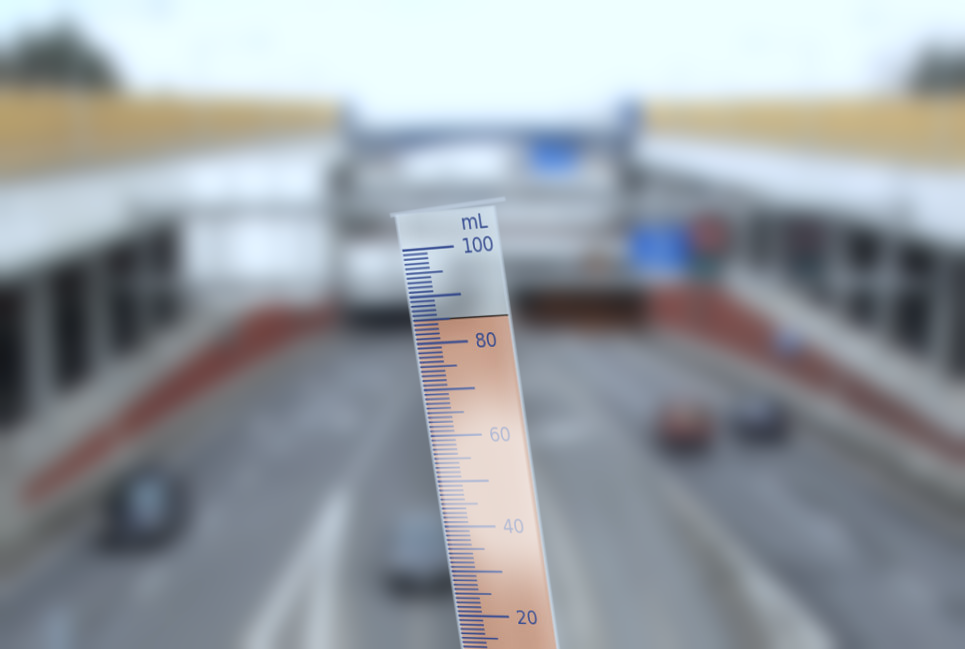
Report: 85; mL
